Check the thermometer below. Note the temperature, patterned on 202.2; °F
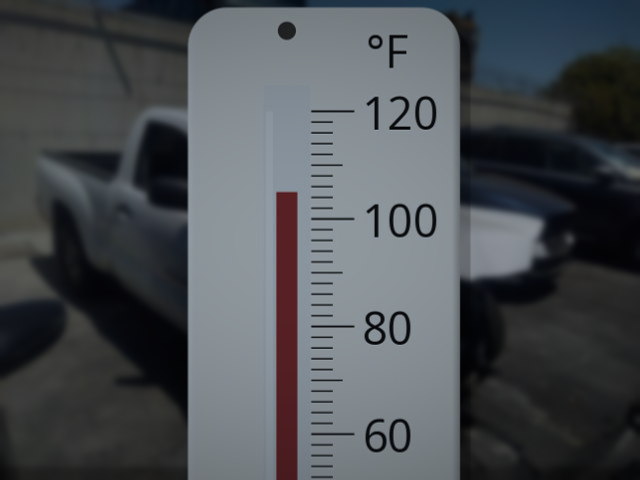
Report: 105; °F
